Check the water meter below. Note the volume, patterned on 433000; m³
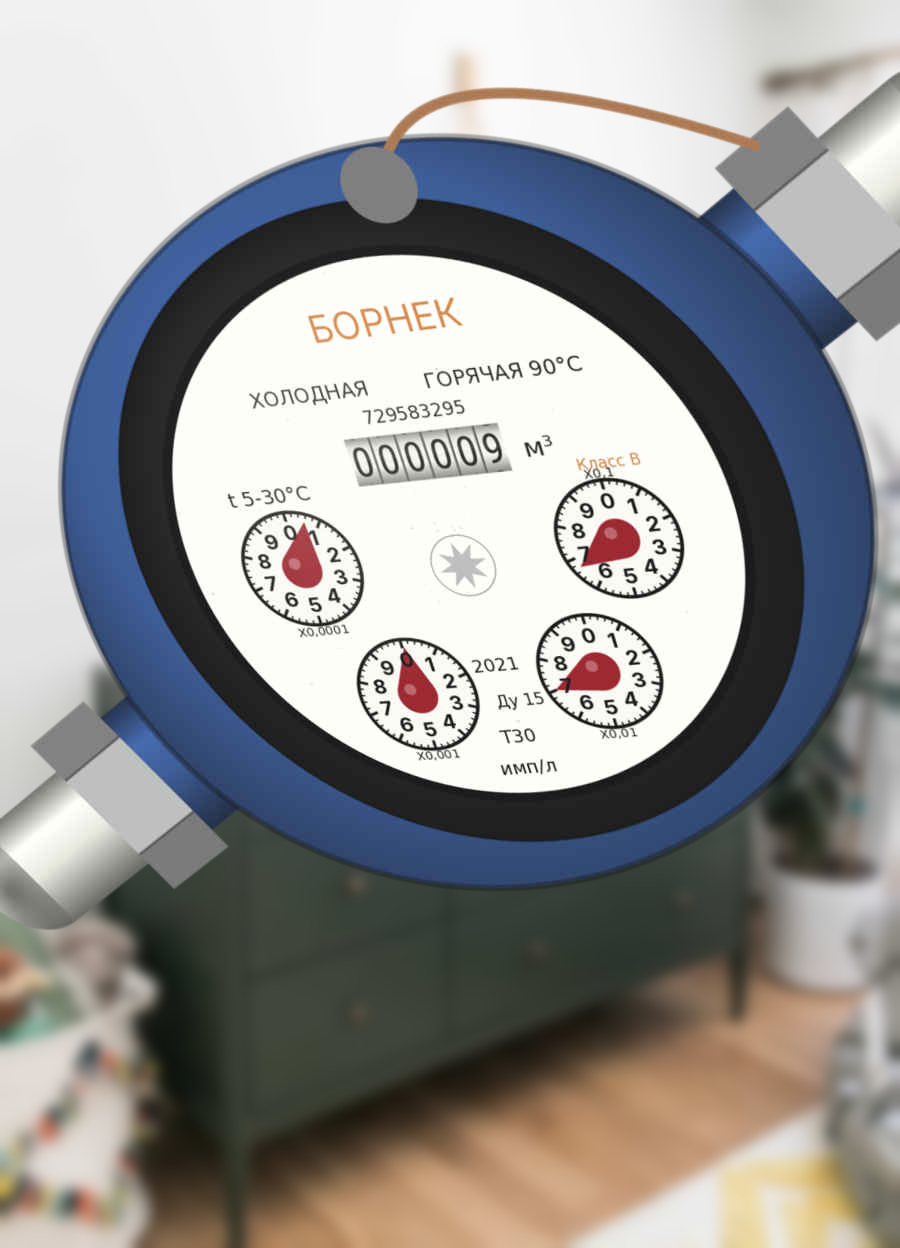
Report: 9.6700; m³
